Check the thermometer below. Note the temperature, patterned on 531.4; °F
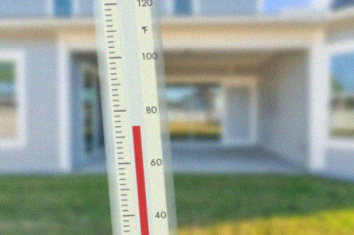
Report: 74; °F
